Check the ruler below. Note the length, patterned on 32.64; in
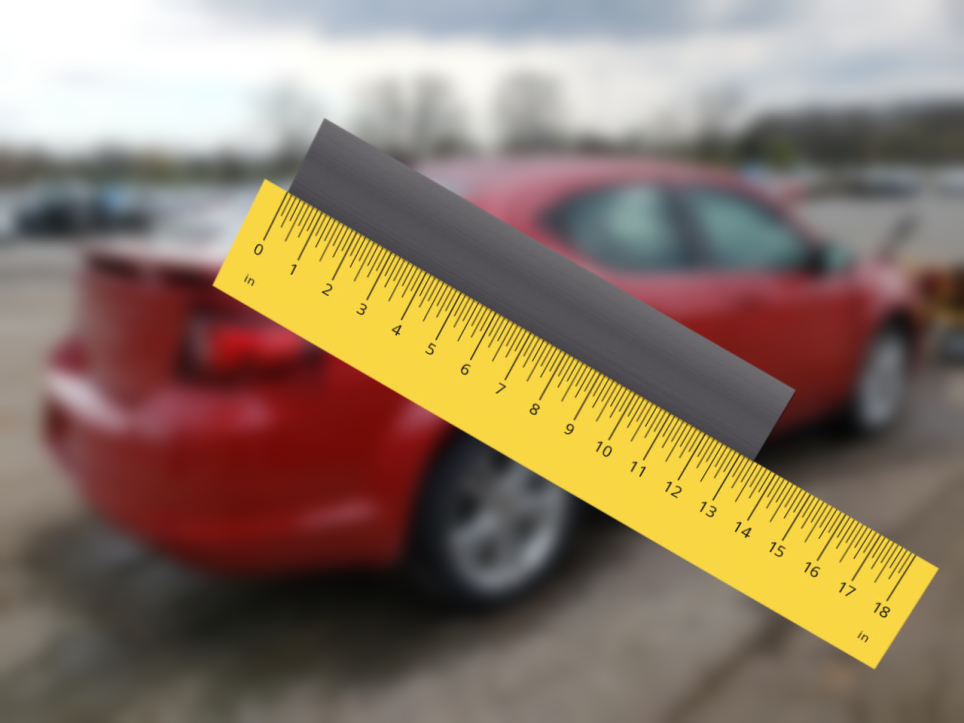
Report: 13.375; in
